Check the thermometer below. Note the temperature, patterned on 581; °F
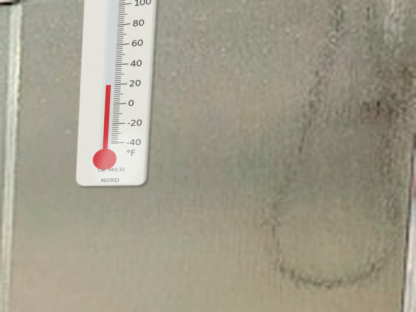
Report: 20; °F
